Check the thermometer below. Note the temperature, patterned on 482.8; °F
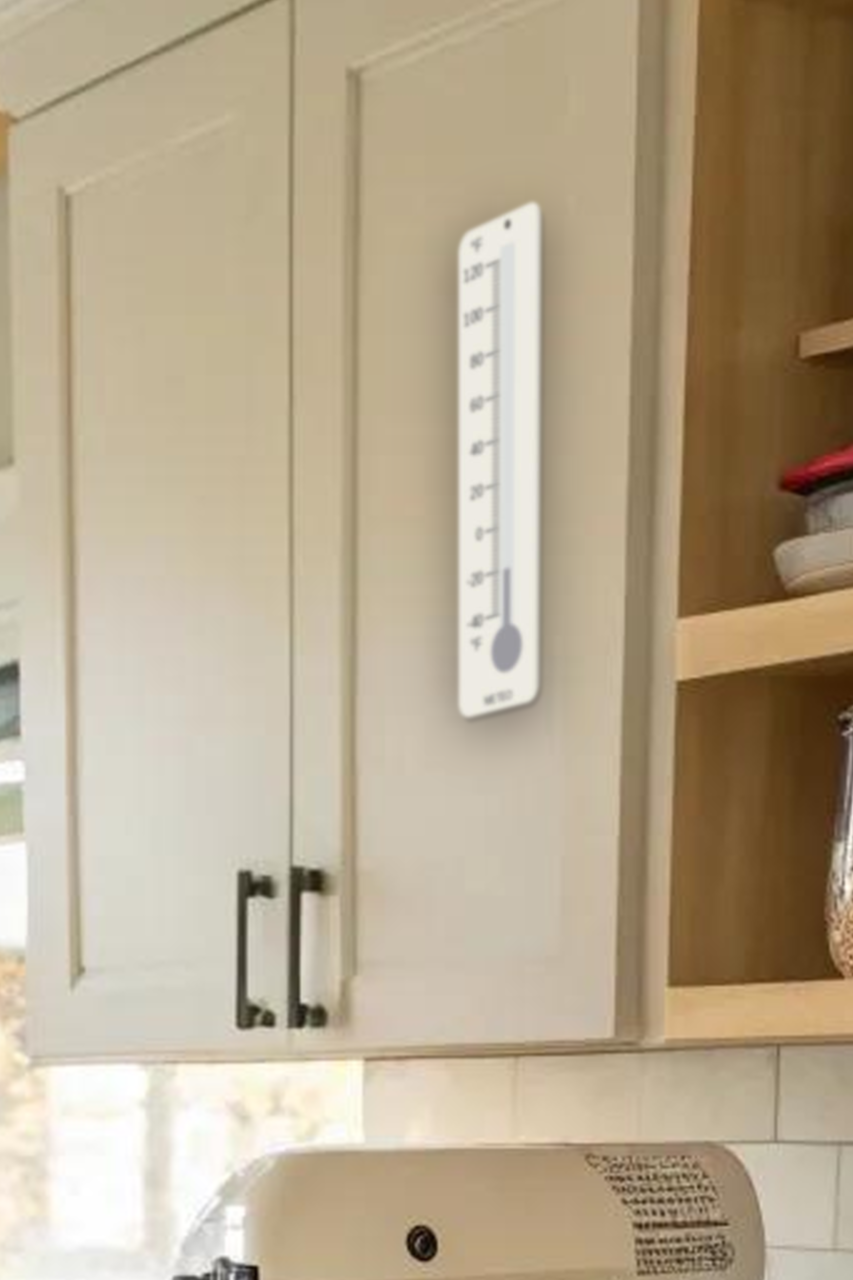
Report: -20; °F
